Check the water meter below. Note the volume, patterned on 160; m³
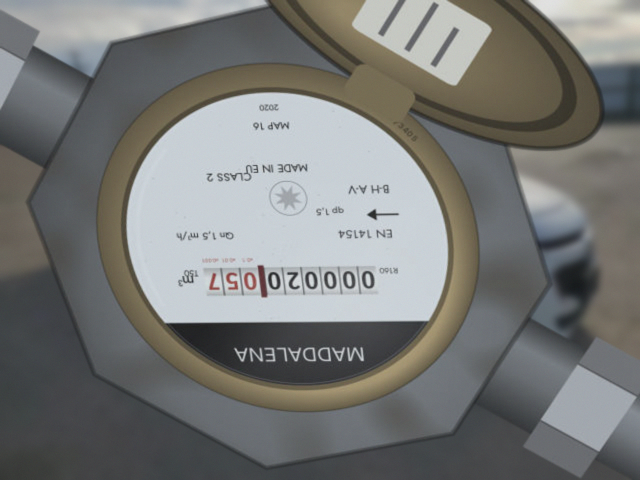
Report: 20.057; m³
